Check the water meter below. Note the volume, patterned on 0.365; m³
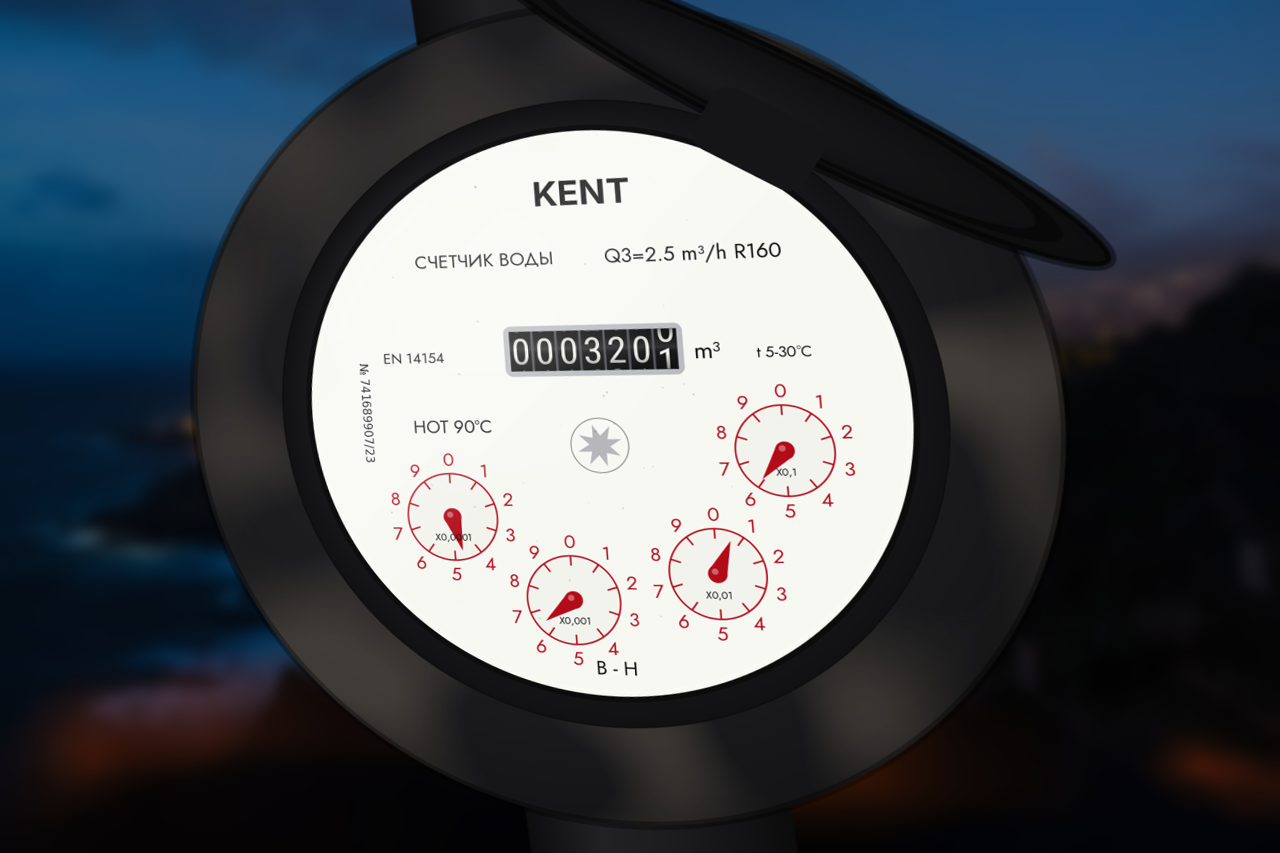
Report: 3200.6064; m³
